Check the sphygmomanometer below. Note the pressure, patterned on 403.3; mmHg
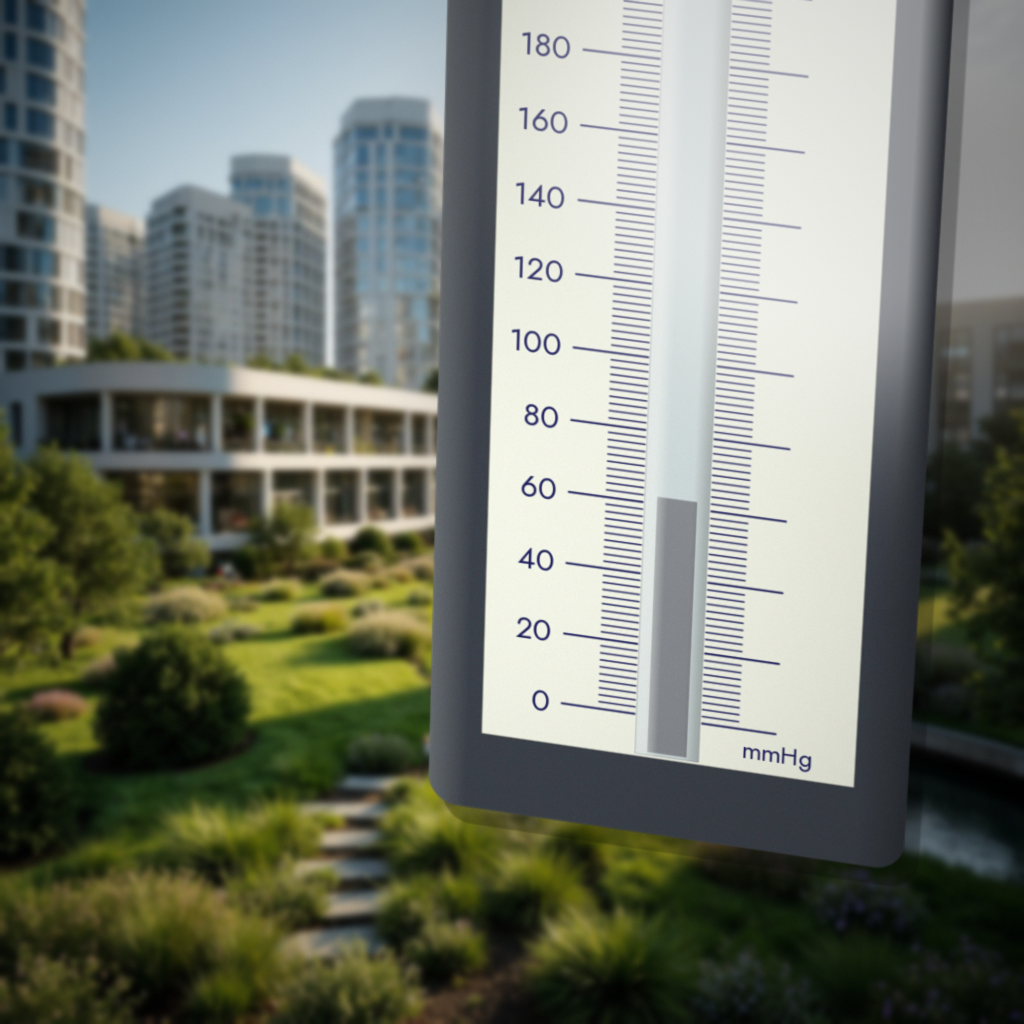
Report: 62; mmHg
